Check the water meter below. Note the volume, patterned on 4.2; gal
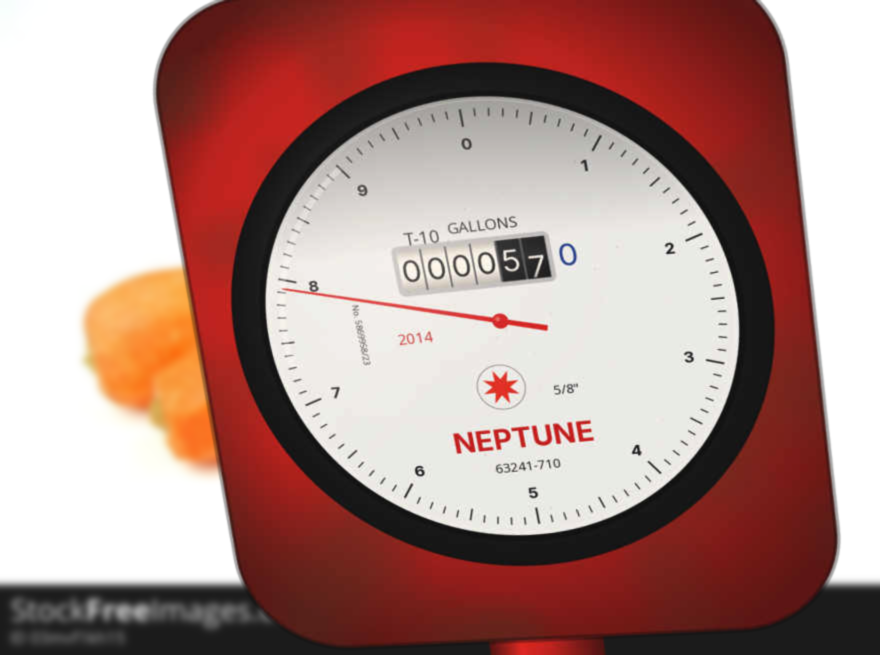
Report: 567.9; gal
